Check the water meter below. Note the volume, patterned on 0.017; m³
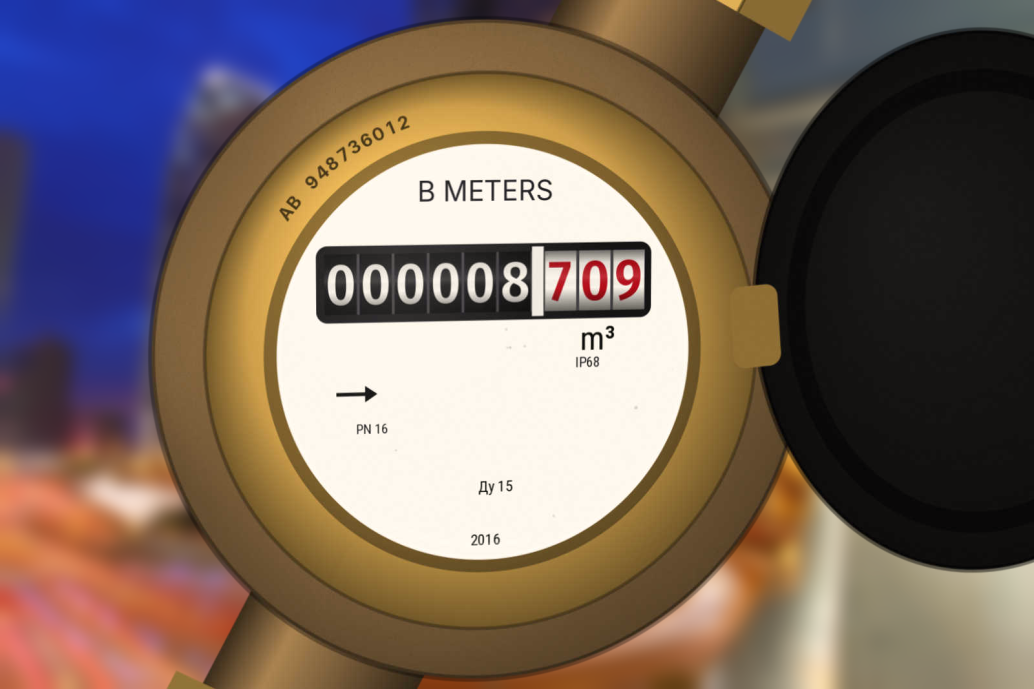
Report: 8.709; m³
